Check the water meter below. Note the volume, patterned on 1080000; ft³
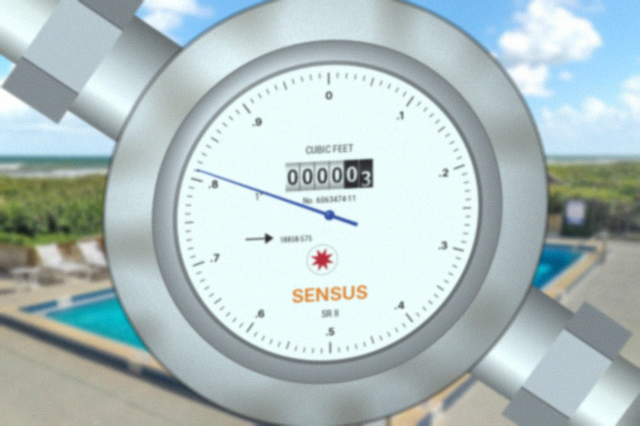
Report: 2.81; ft³
